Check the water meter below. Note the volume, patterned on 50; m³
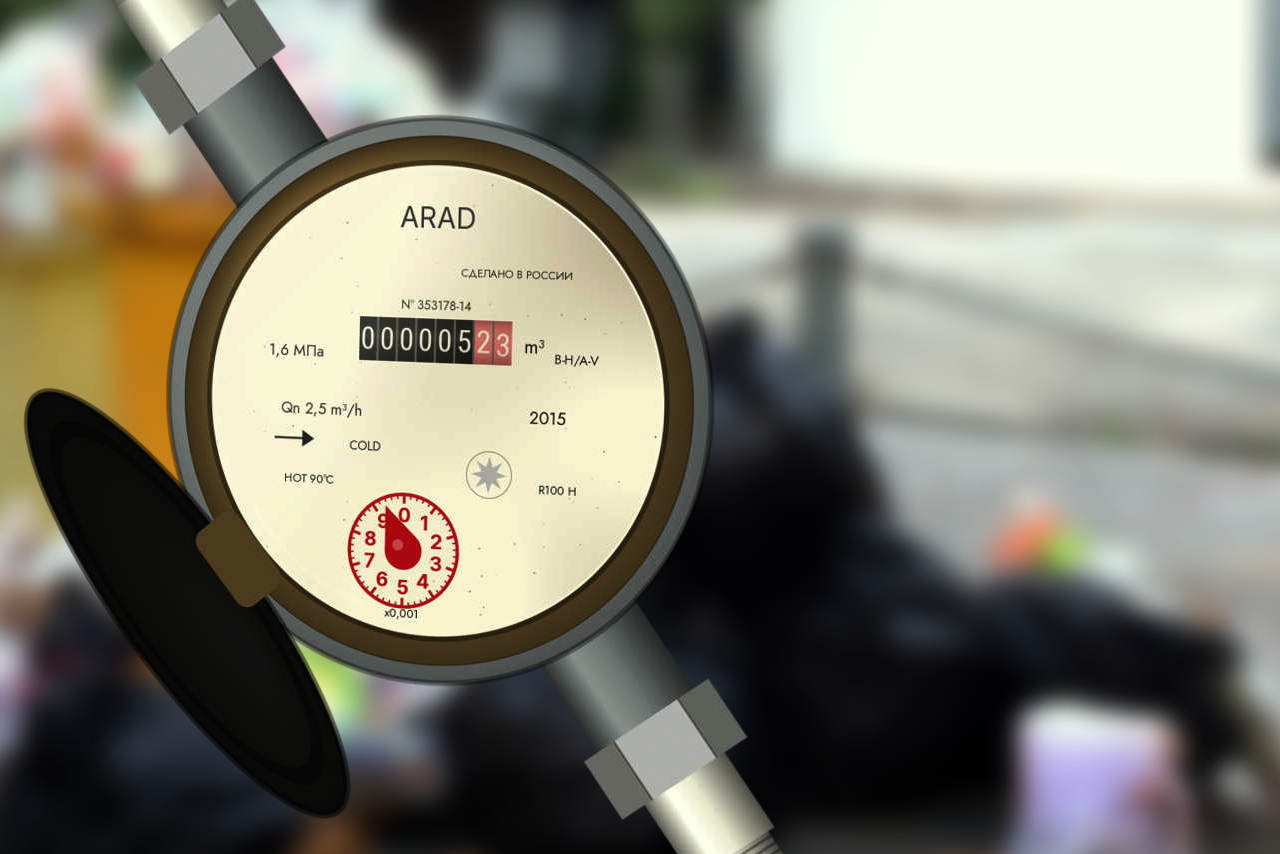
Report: 5.229; m³
